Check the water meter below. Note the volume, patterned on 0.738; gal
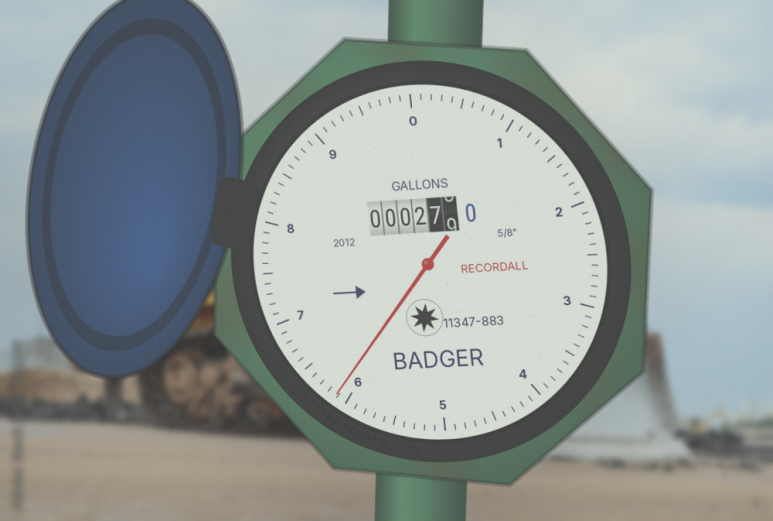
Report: 2786.1; gal
